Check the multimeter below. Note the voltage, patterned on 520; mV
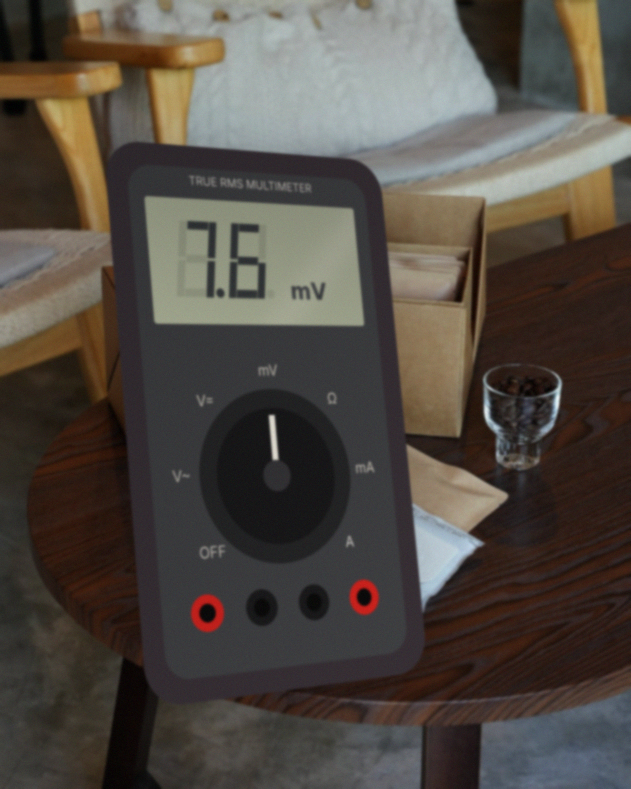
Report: 7.6; mV
